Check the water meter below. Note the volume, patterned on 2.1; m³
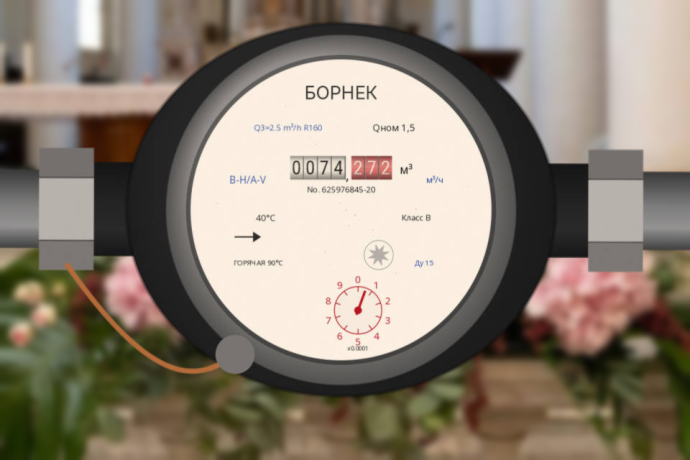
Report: 74.2720; m³
